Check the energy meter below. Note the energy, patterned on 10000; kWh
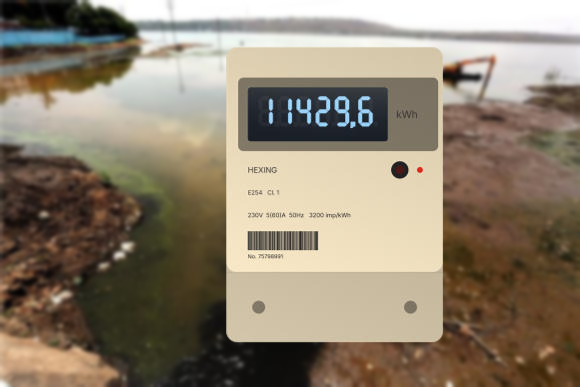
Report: 11429.6; kWh
